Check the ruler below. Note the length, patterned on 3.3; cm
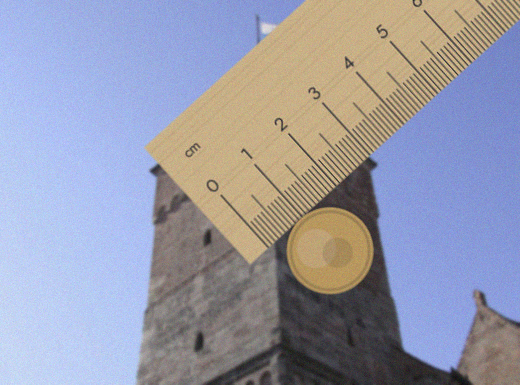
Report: 1.9; cm
